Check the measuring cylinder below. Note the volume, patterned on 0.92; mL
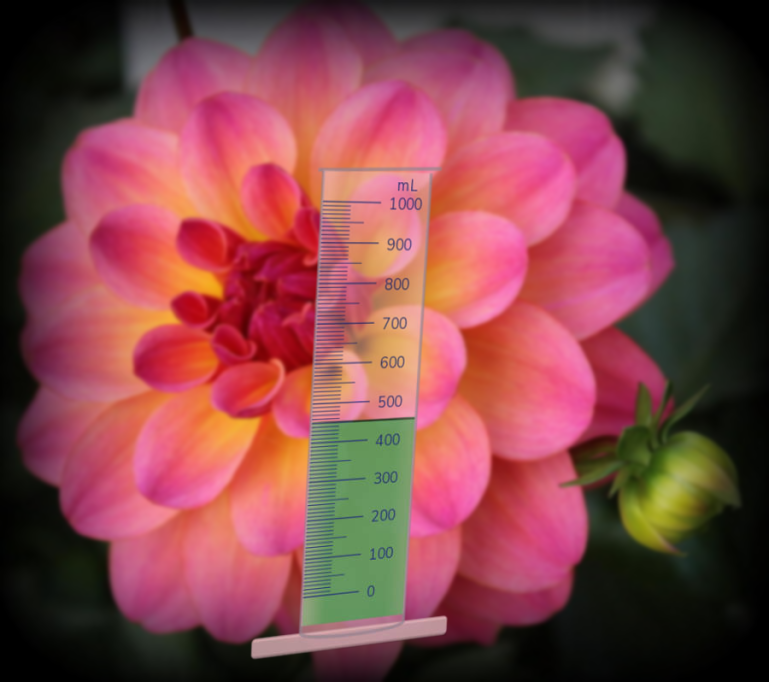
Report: 450; mL
